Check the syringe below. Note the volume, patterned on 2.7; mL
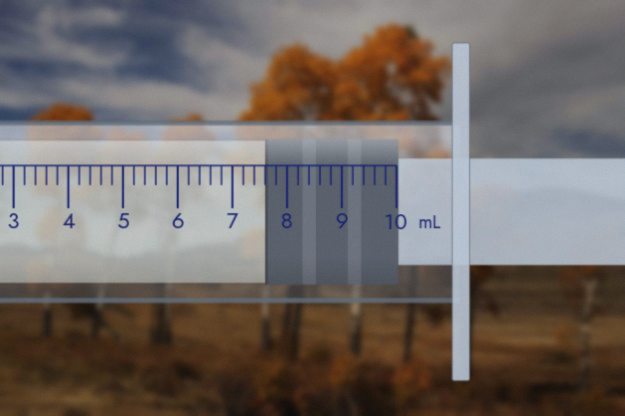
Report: 7.6; mL
